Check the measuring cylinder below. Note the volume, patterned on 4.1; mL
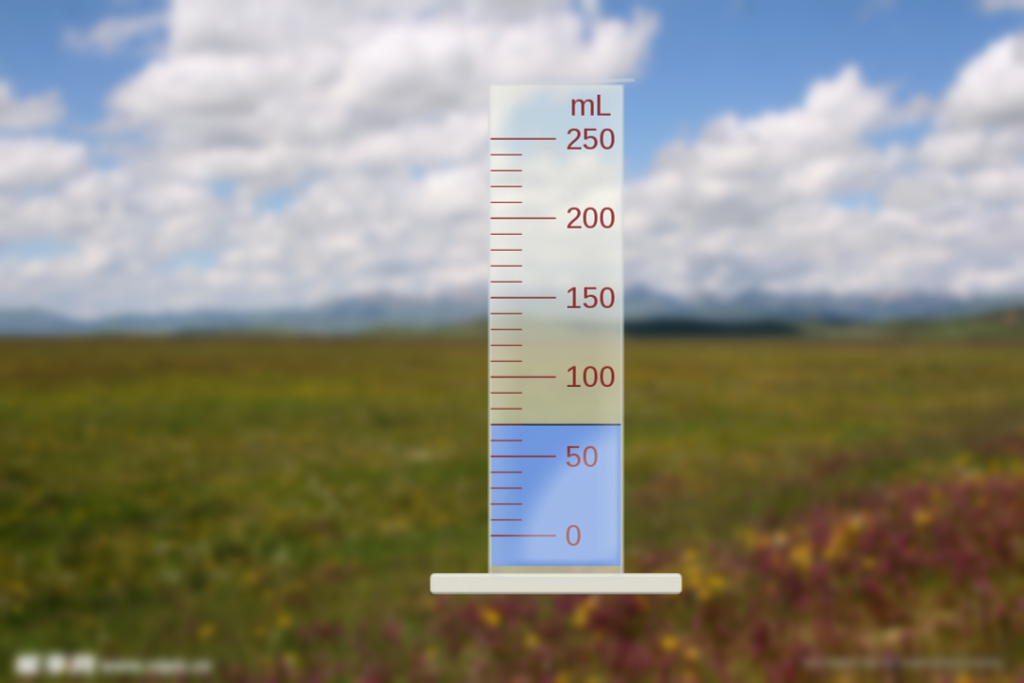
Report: 70; mL
